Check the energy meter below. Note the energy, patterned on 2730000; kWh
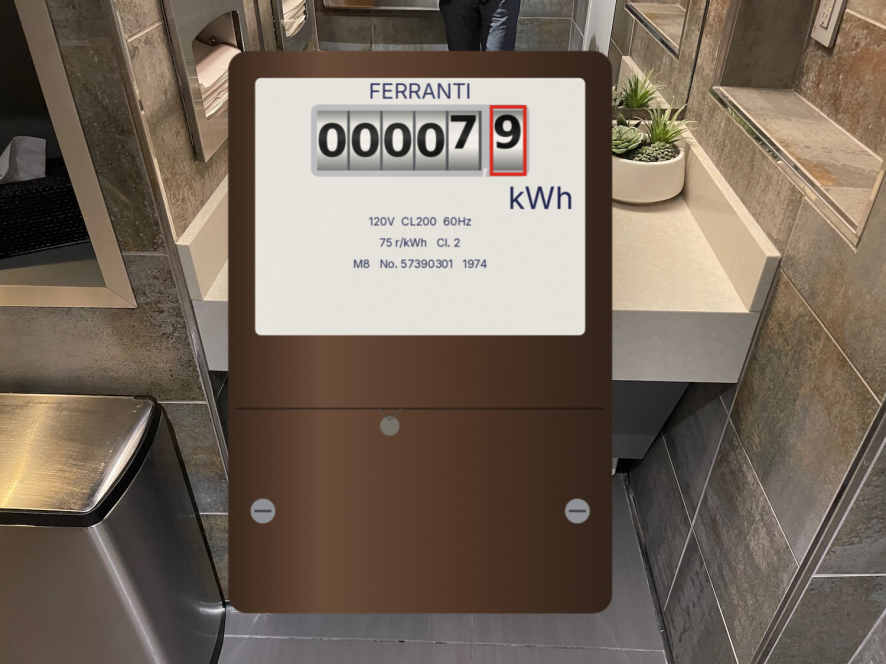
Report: 7.9; kWh
